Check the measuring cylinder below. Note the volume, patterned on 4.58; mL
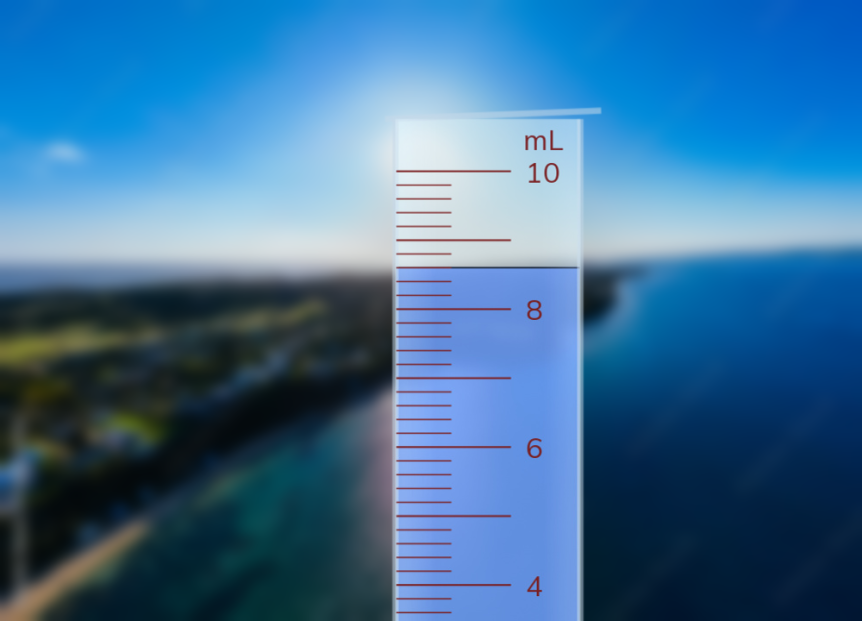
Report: 8.6; mL
